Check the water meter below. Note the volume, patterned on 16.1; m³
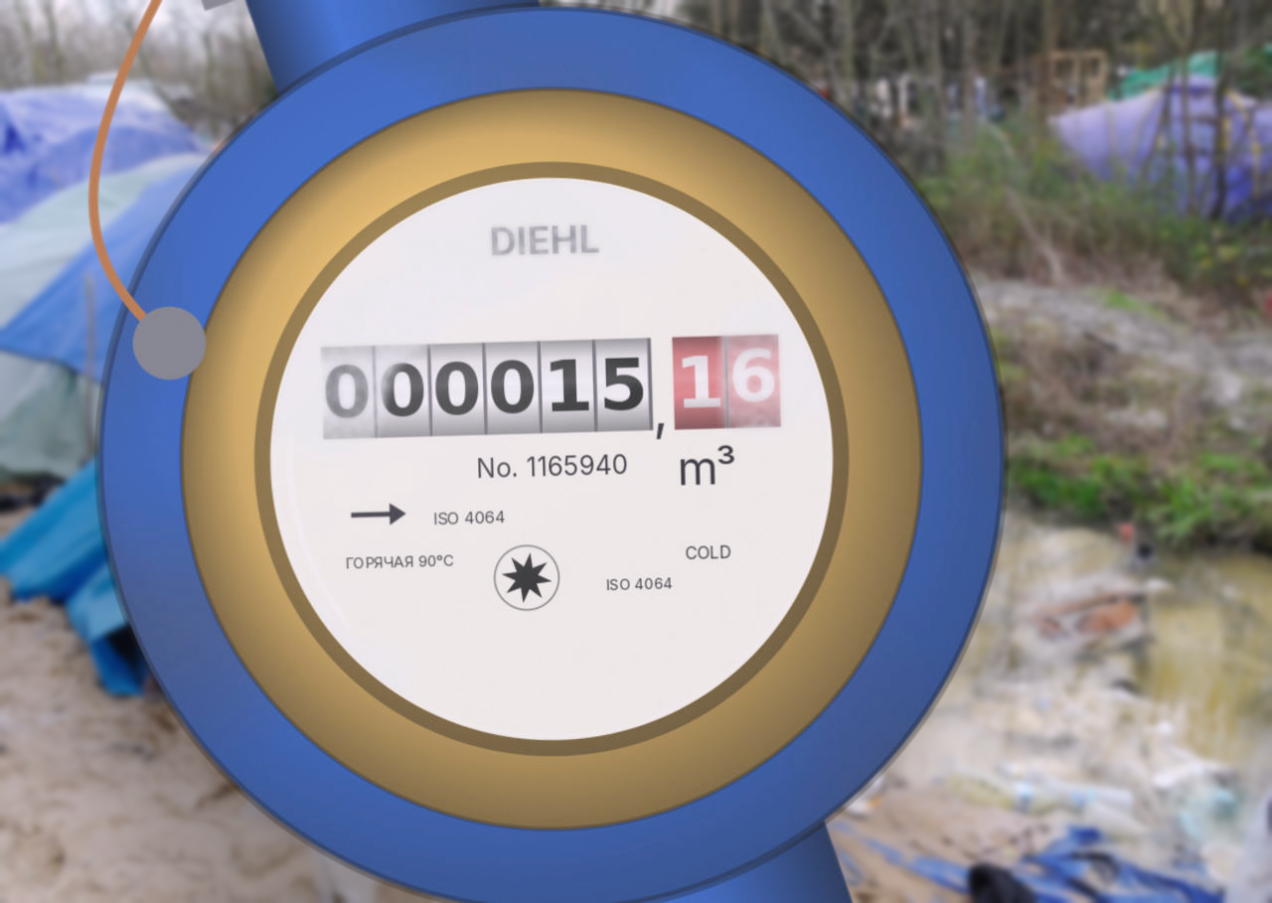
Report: 15.16; m³
